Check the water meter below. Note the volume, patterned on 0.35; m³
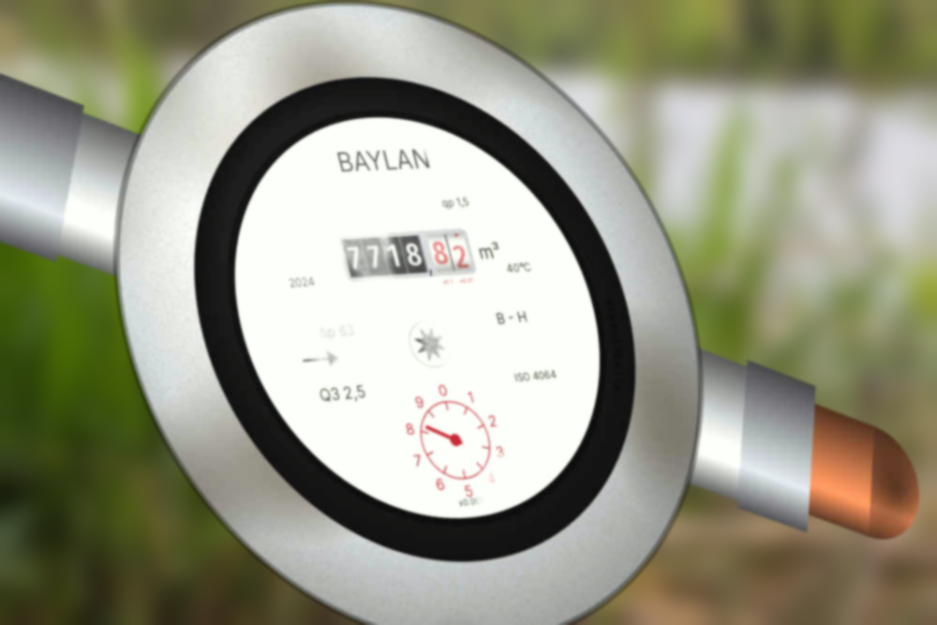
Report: 7718.818; m³
